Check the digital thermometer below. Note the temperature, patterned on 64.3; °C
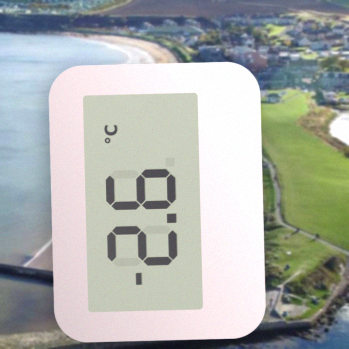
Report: -2.6; °C
